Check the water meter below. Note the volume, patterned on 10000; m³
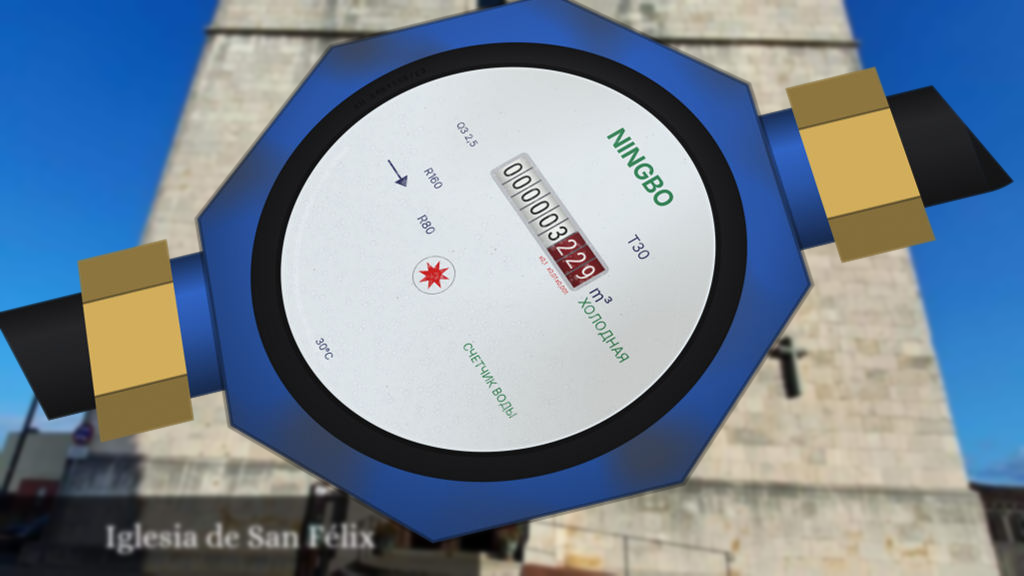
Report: 3.229; m³
